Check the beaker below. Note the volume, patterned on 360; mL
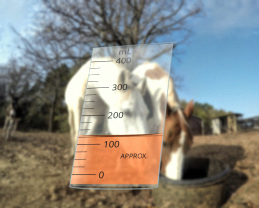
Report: 125; mL
